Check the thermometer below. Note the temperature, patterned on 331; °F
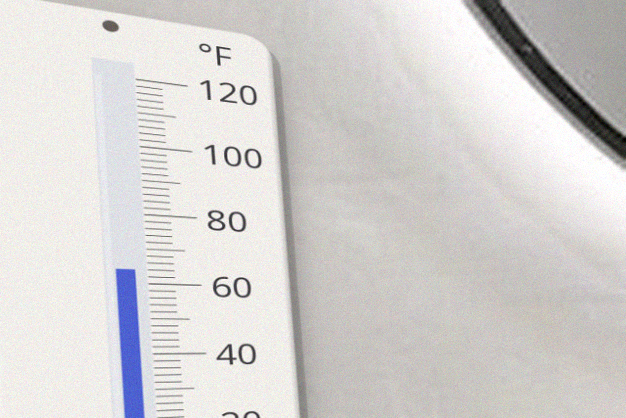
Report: 64; °F
